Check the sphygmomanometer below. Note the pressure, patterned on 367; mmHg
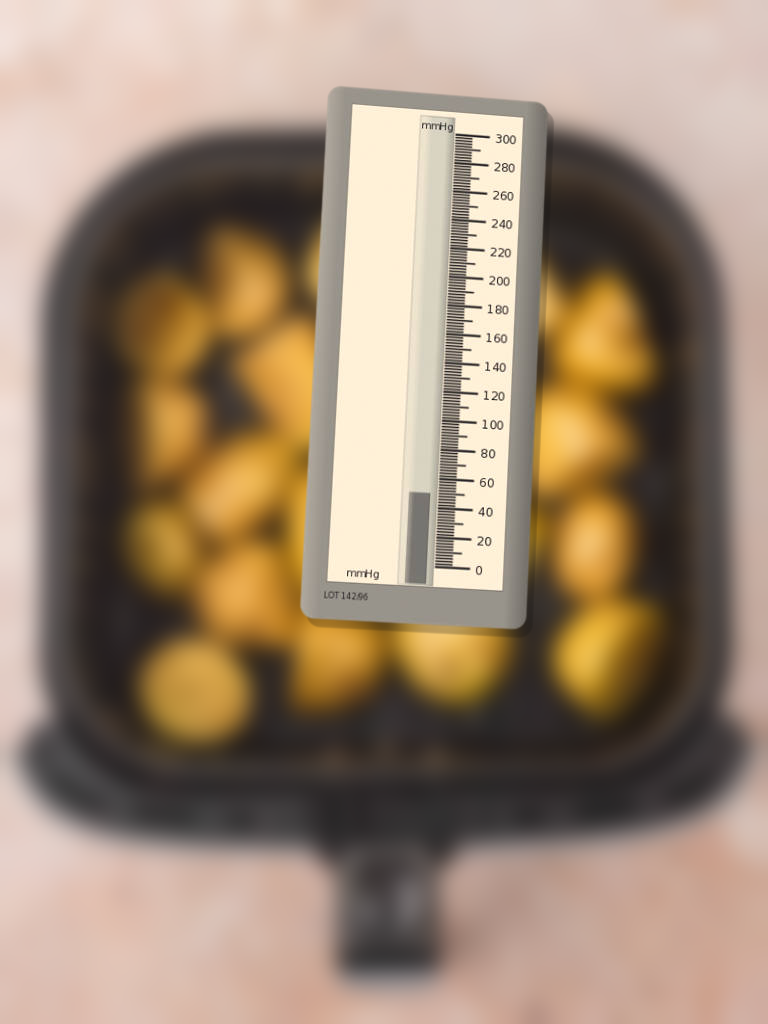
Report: 50; mmHg
